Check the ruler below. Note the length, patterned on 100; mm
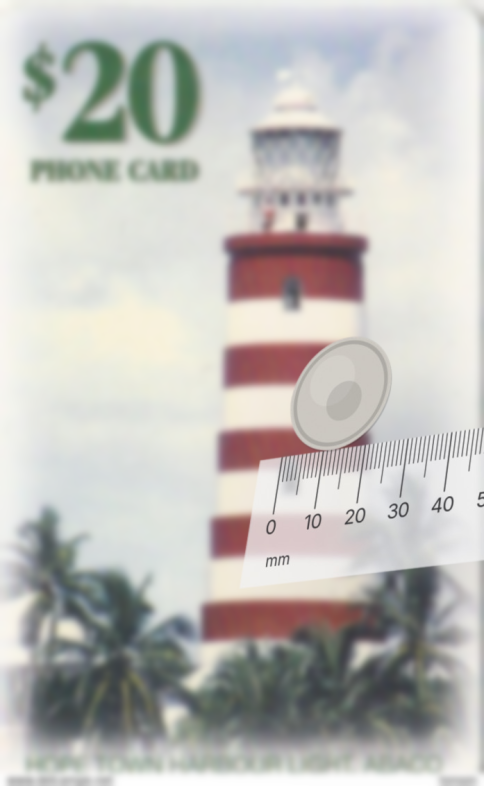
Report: 24; mm
